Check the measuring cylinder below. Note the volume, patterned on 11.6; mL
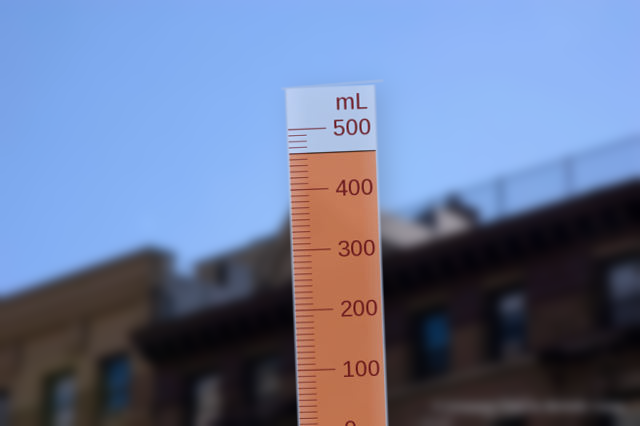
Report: 460; mL
